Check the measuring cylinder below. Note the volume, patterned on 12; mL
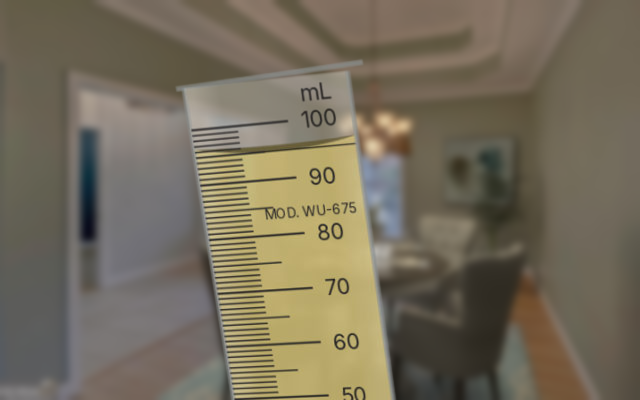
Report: 95; mL
